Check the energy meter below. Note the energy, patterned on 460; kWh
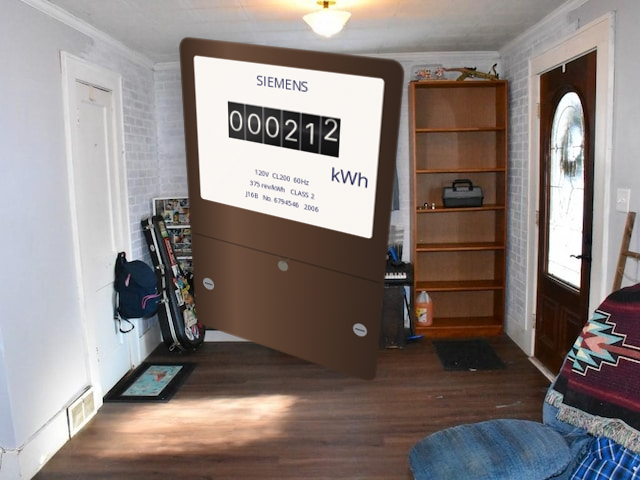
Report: 212; kWh
